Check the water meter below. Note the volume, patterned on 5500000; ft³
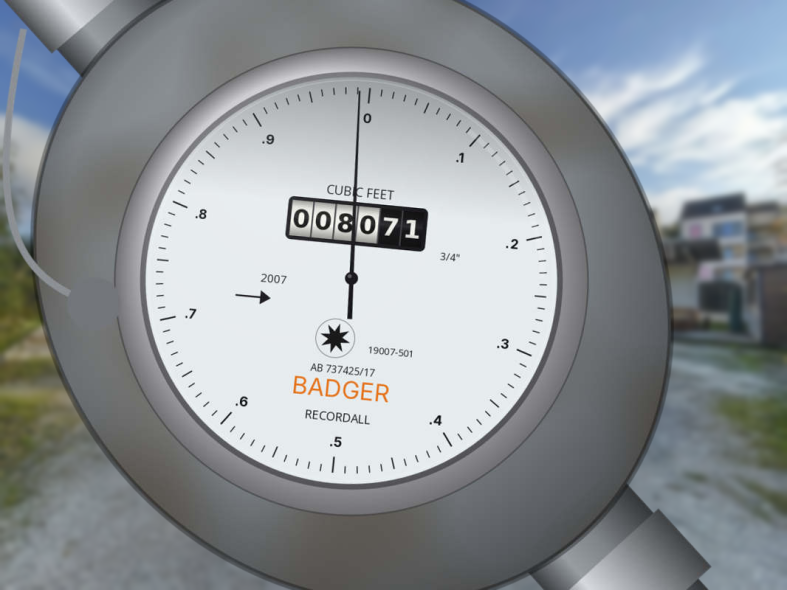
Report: 8070.99; ft³
